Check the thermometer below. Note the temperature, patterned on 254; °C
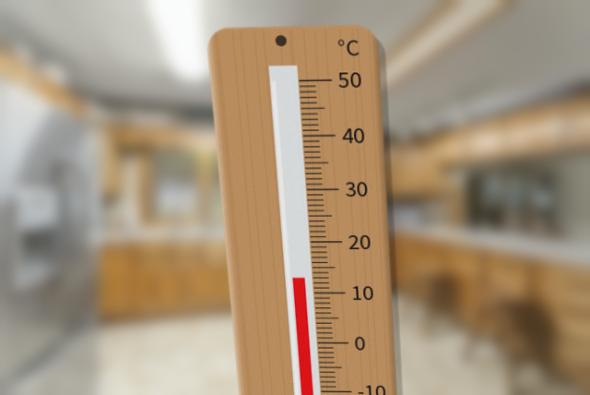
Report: 13; °C
